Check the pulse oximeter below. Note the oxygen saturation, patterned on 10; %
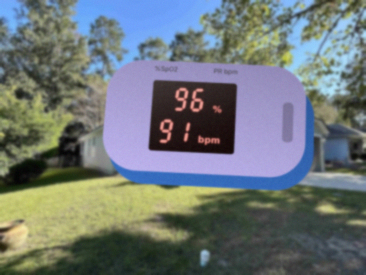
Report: 96; %
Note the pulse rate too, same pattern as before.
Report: 91; bpm
